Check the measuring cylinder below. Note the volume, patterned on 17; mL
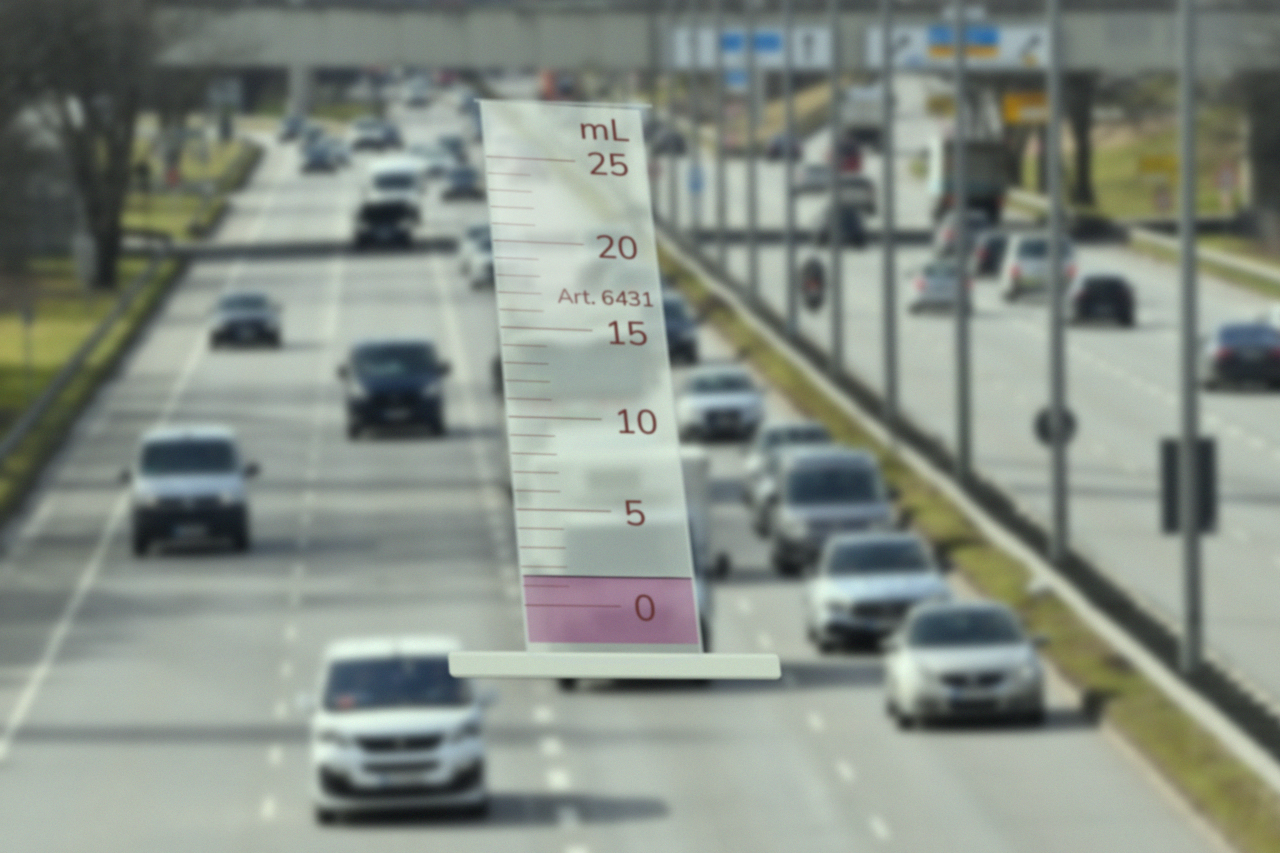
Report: 1.5; mL
